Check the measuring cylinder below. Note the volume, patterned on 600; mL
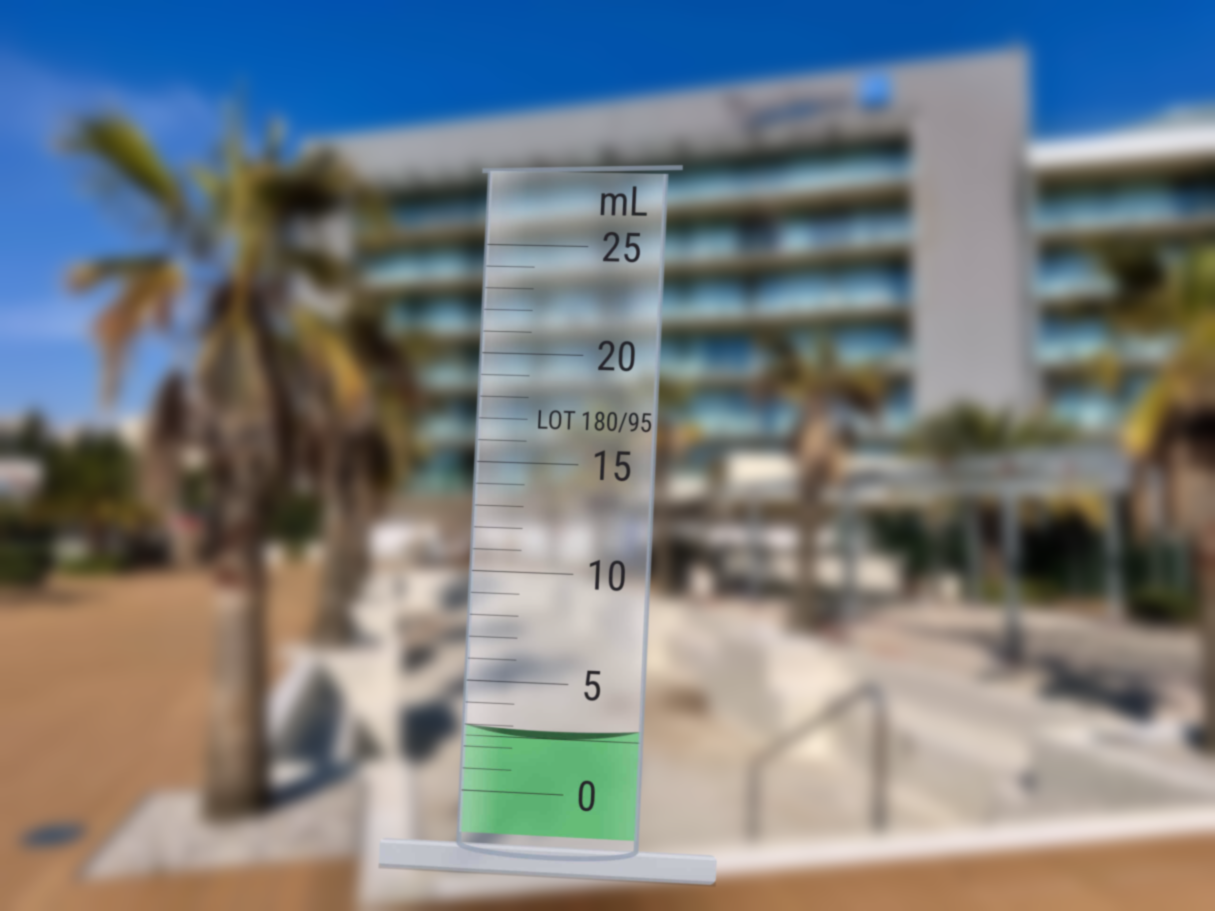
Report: 2.5; mL
